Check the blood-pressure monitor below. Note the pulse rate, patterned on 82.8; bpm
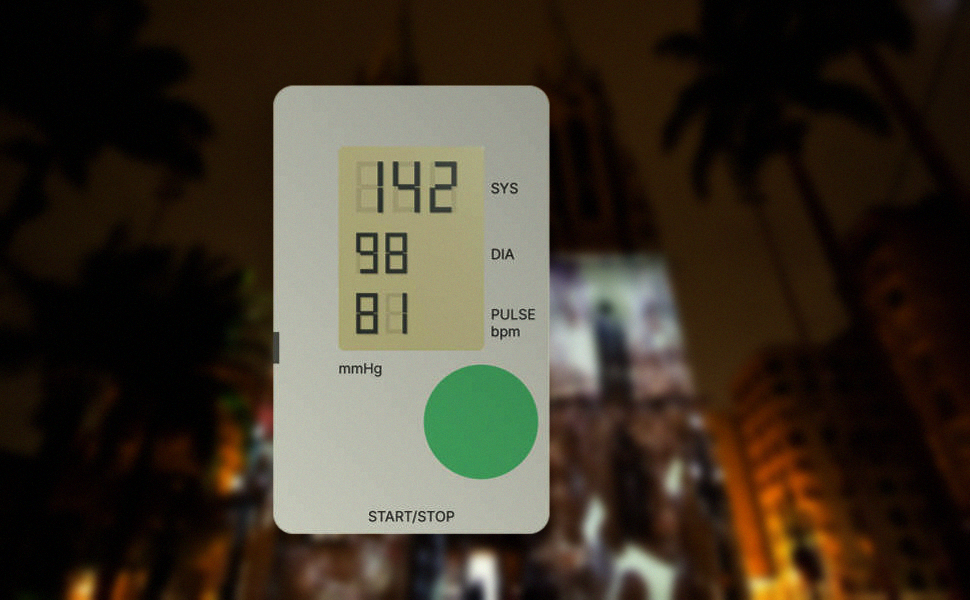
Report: 81; bpm
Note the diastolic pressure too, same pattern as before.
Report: 98; mmHg
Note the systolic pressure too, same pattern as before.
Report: 142; mmHg
